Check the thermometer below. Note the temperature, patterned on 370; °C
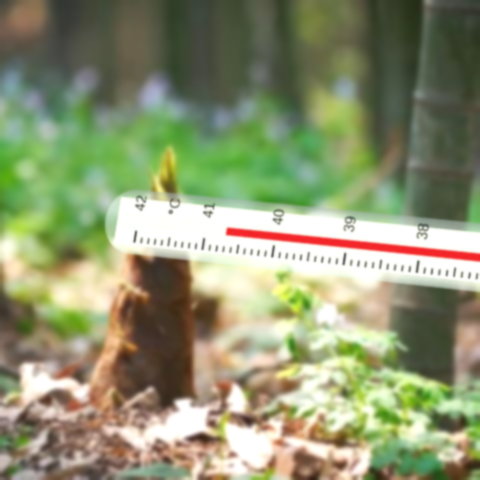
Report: 40.7; °C
